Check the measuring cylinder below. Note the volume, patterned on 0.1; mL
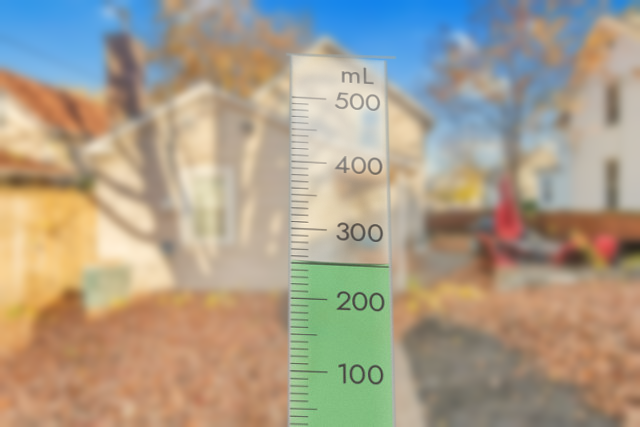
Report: 250; mL
